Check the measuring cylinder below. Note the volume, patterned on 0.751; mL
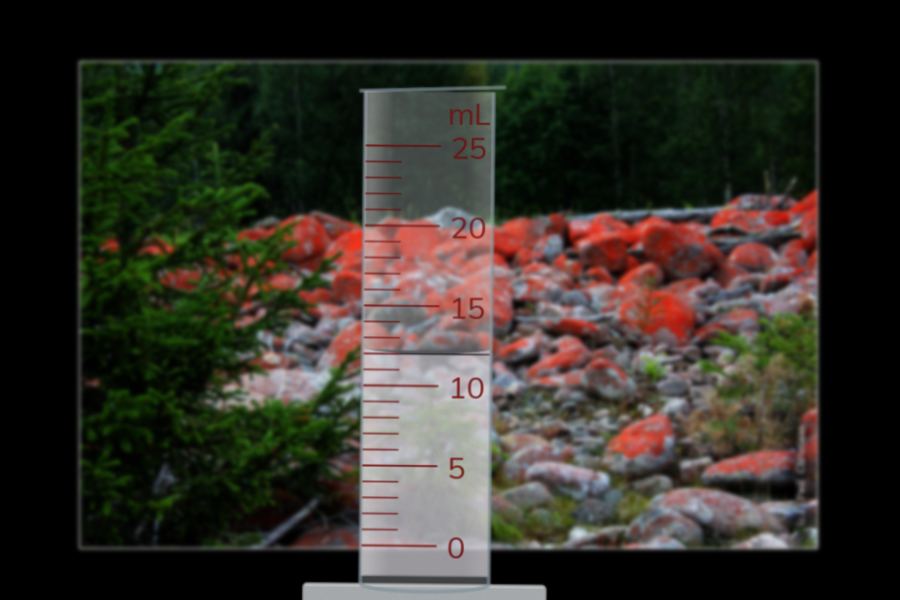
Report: 12; mL
